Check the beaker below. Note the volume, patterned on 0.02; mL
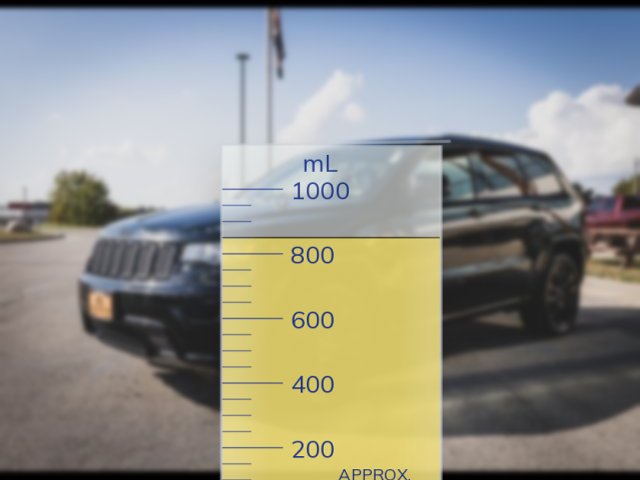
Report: 850; mL
